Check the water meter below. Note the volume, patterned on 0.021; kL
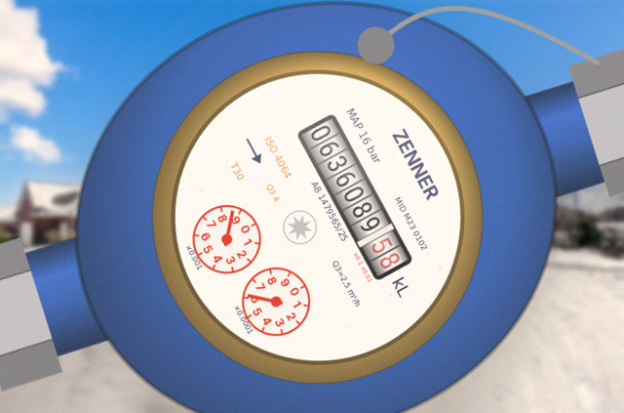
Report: 636089.5886; kL
